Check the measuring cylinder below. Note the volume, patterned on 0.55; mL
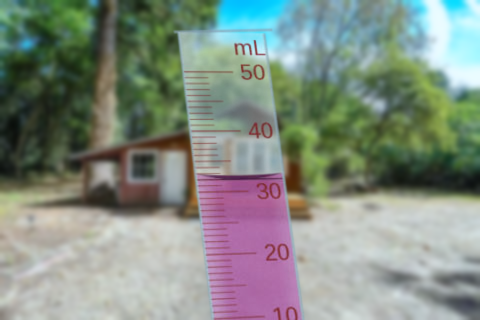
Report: 32; mL
